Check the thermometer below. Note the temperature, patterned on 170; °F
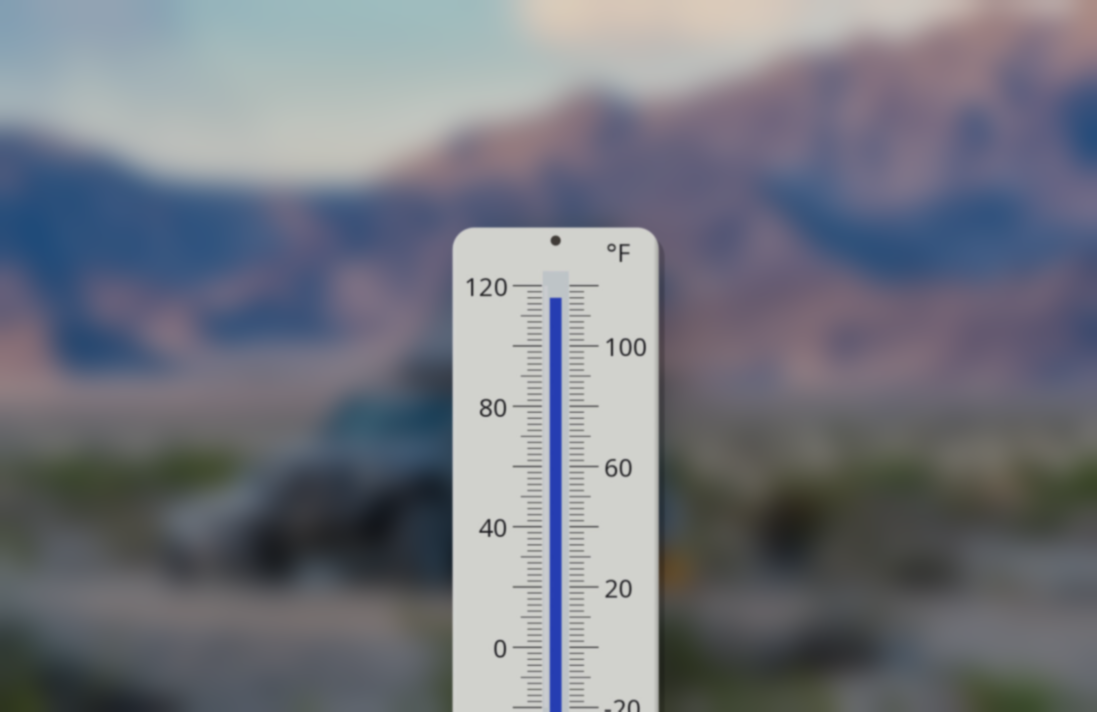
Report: 116; °F
